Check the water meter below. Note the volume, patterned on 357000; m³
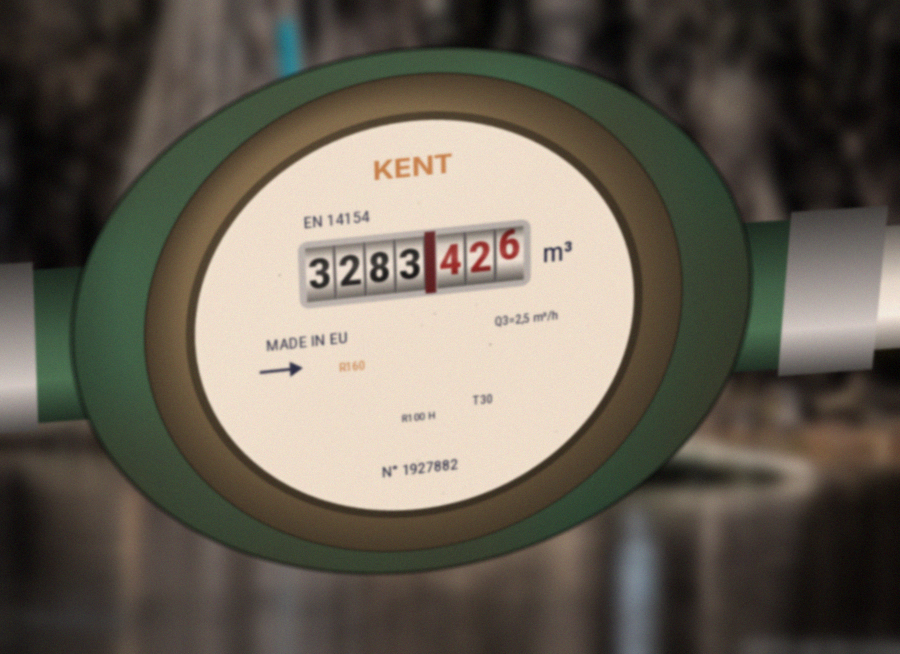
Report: 3283.426; m³
